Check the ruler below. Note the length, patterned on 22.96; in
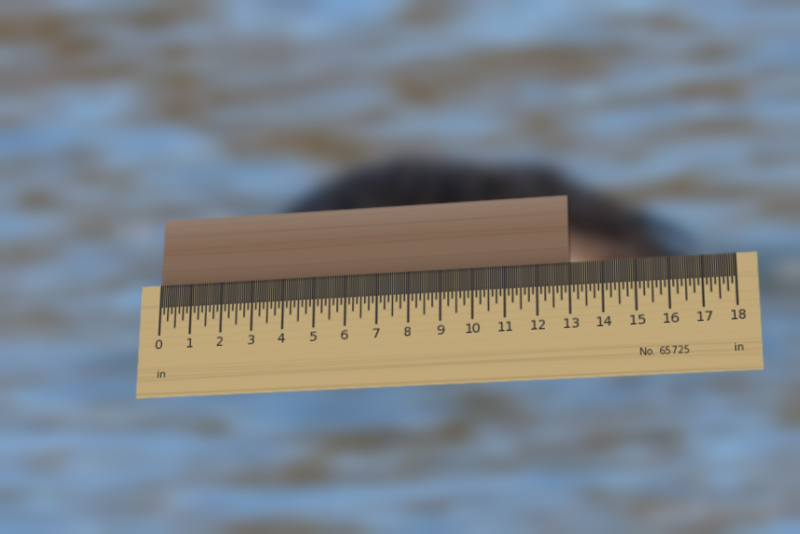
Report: 13; in
